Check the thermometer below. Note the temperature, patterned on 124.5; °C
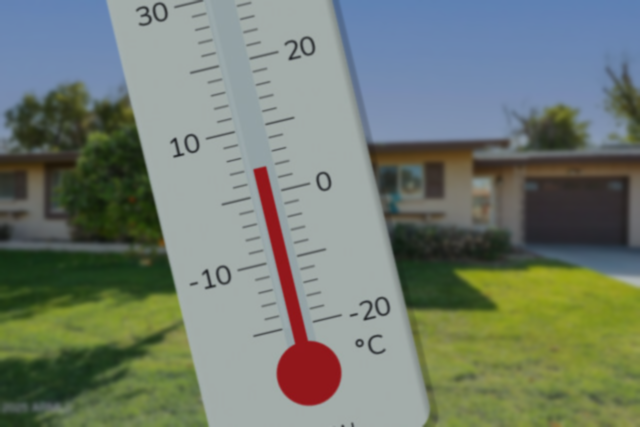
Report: 4; °C
